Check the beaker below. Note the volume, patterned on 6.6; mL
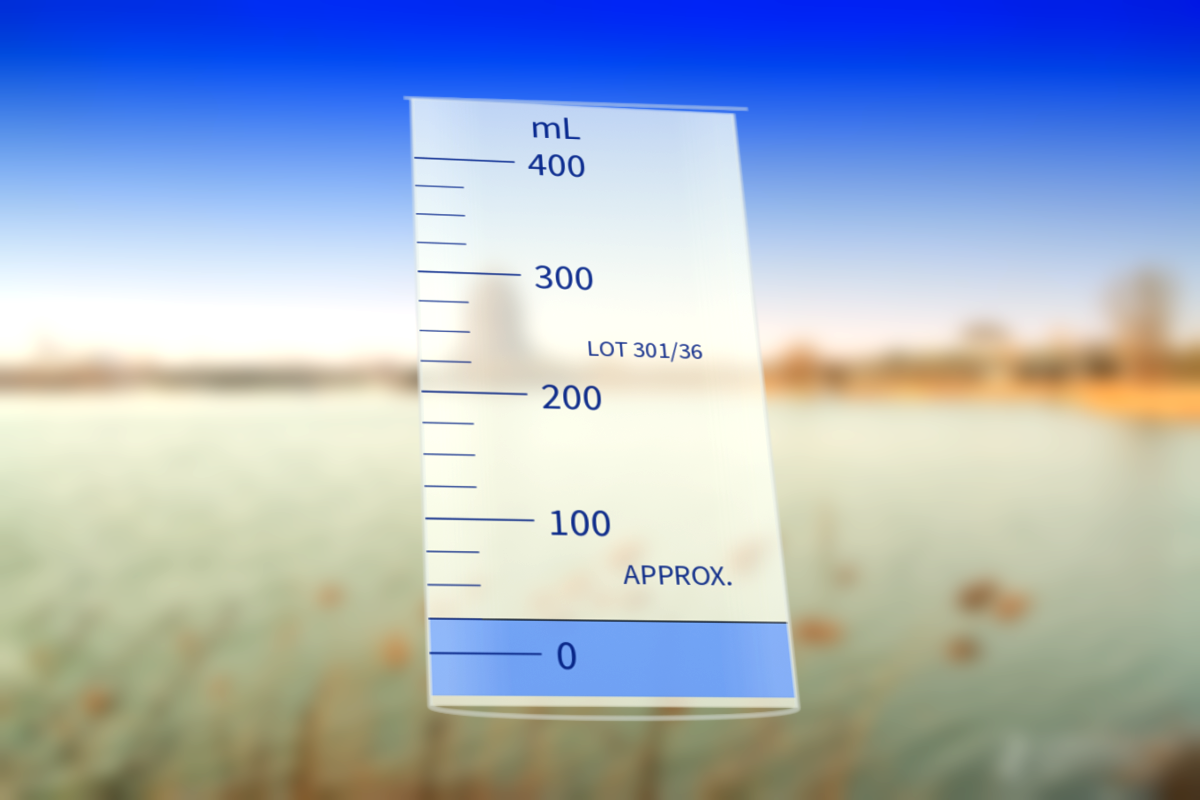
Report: 25; mL
